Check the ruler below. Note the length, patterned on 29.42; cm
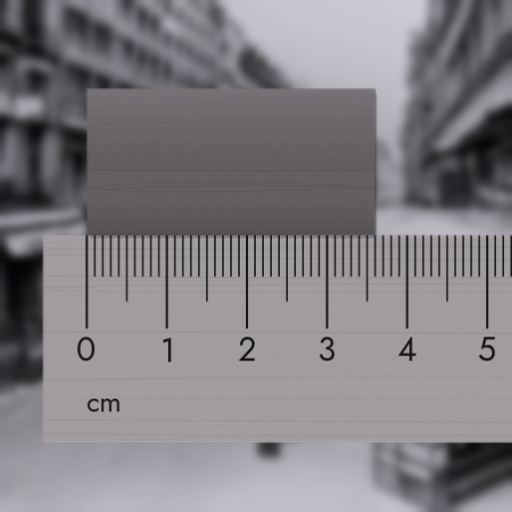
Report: 3.6; cm
